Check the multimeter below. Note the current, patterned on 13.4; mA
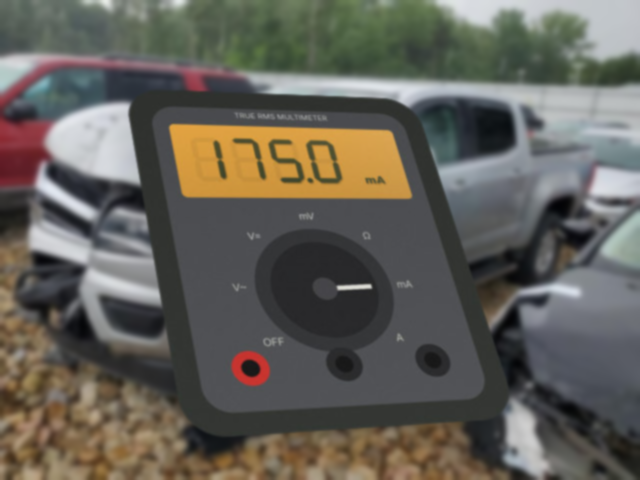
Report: 175.0; mA
